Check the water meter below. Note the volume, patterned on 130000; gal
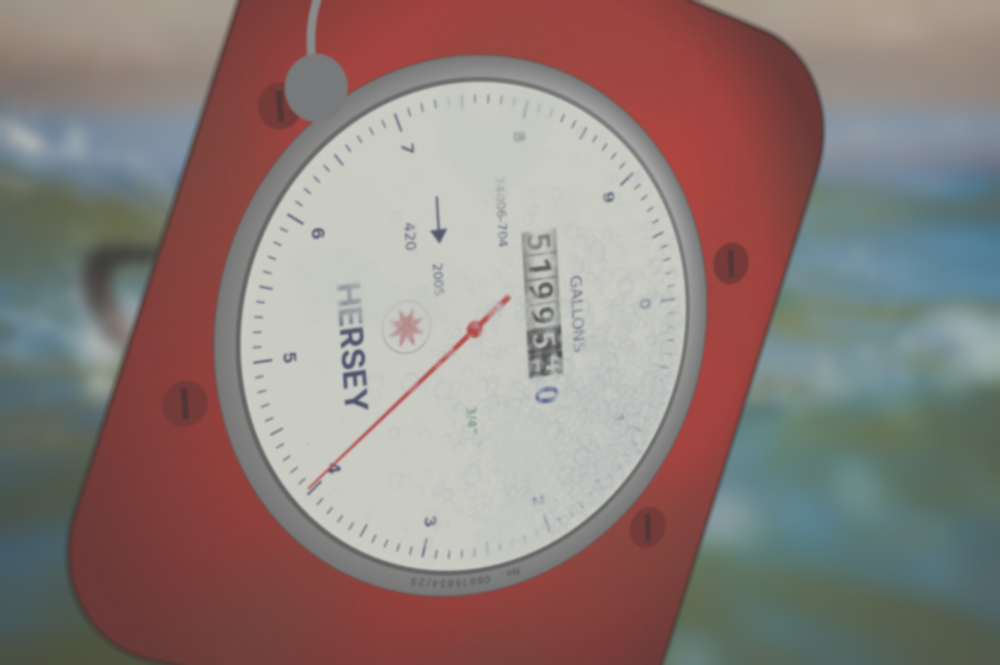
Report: 5199544.0; gal
